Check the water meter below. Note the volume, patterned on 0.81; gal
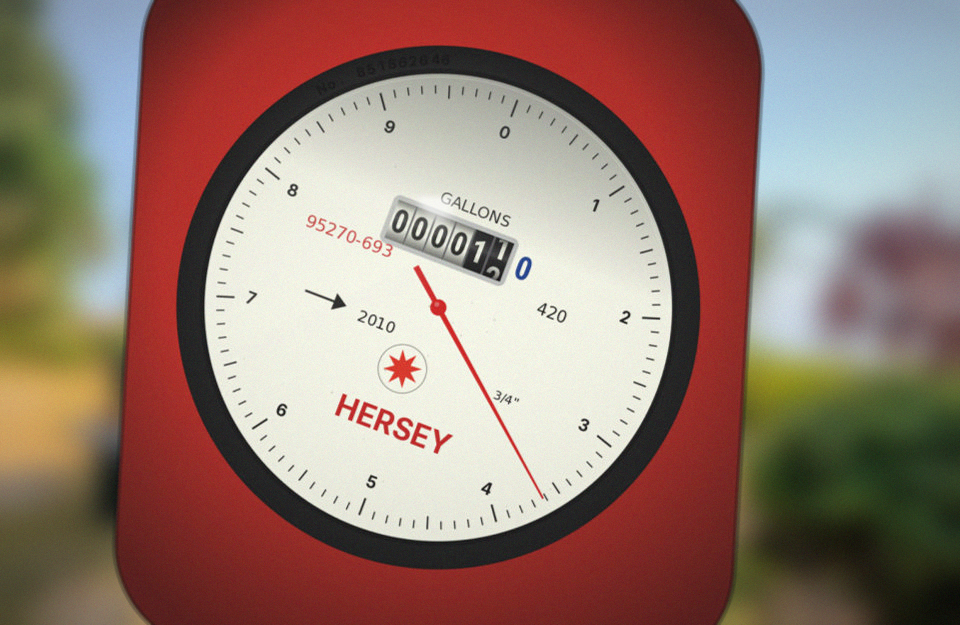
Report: 113.6; gal
